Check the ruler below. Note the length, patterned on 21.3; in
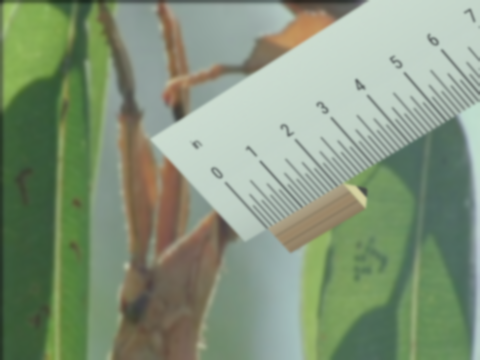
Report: 2.5; in
